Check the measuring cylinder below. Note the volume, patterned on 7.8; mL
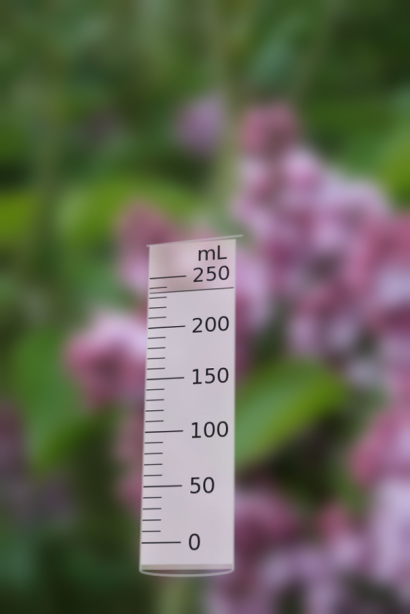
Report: 235; mL
